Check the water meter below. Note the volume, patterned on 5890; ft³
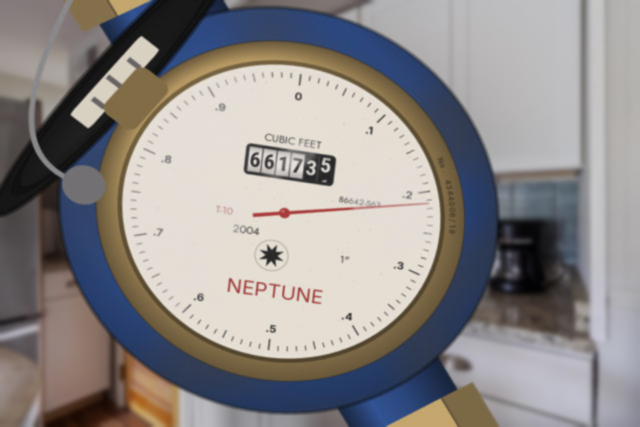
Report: 661735.21; ft³
